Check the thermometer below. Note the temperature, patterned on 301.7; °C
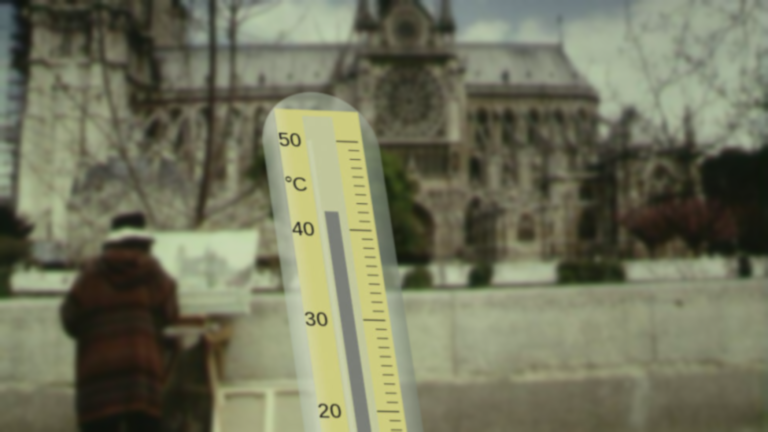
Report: 42; °C
